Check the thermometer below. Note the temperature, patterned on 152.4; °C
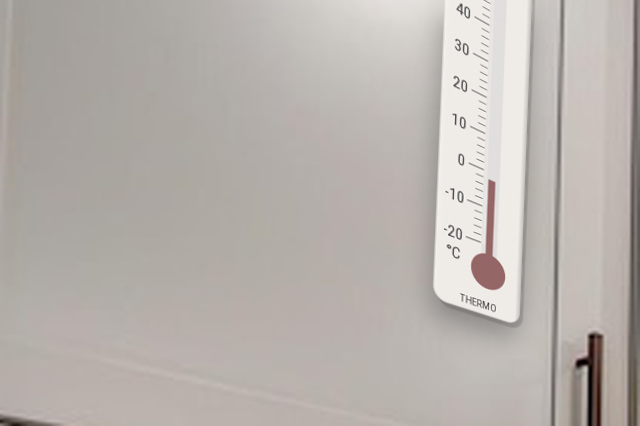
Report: -2; °C
